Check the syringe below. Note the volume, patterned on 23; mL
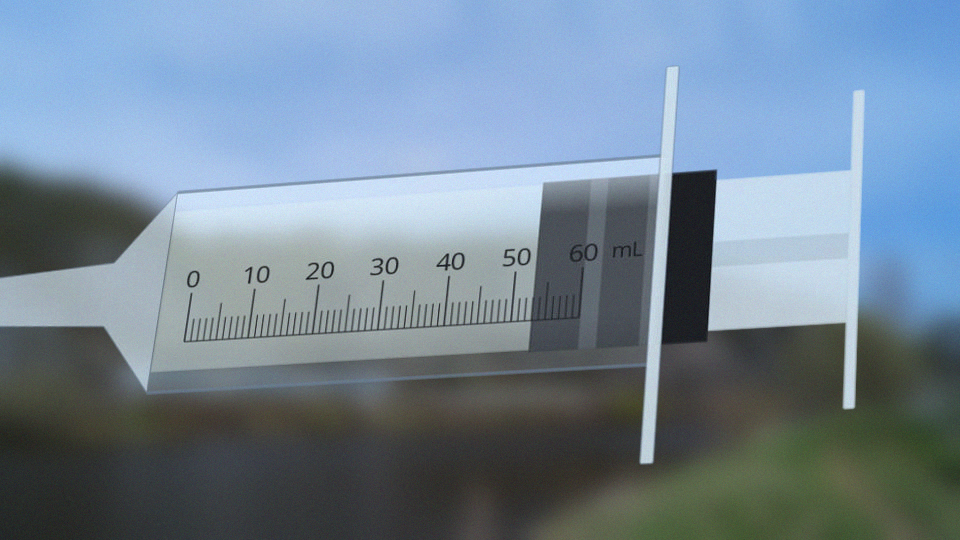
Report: 53; mL
